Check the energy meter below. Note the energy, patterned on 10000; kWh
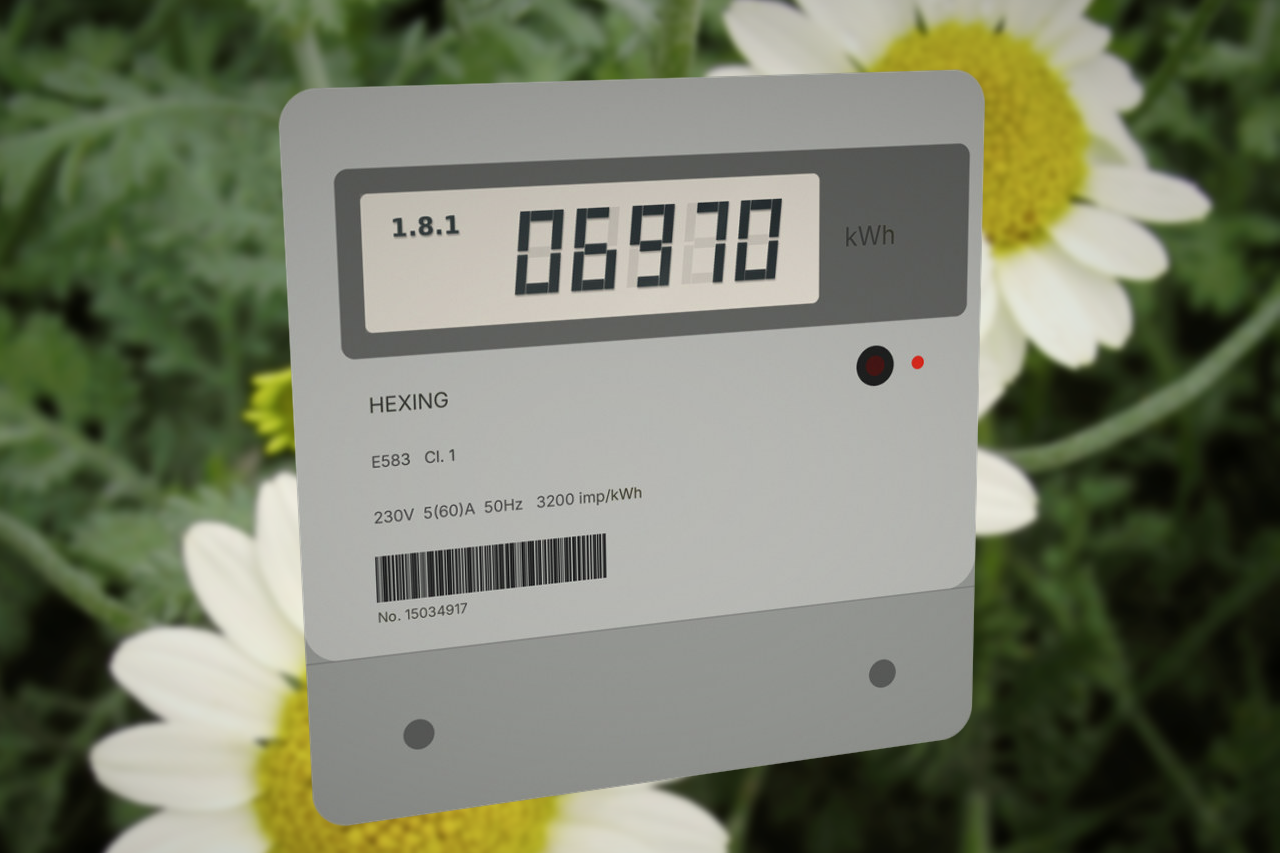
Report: 6970; kWh
